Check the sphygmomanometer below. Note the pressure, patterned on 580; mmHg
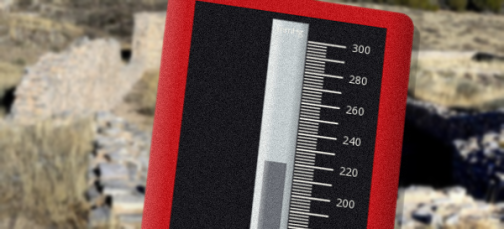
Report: 220; mmHg
